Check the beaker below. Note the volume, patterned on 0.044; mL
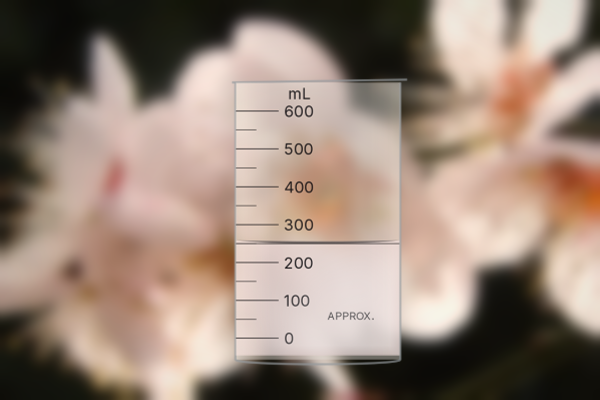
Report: 250; mL
